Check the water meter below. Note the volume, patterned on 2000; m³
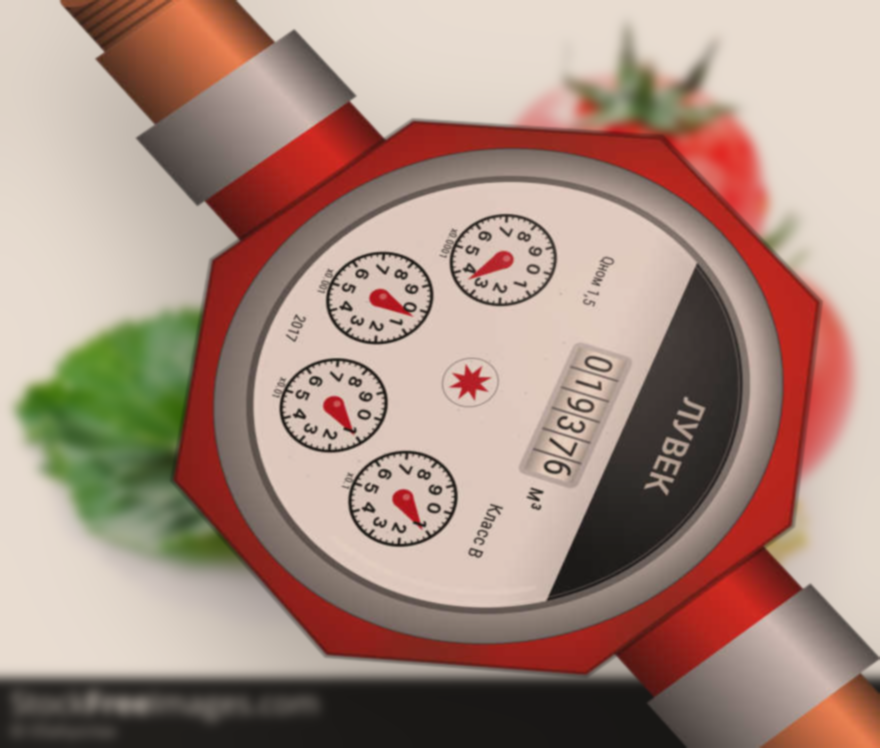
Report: 19376.1103; m³
